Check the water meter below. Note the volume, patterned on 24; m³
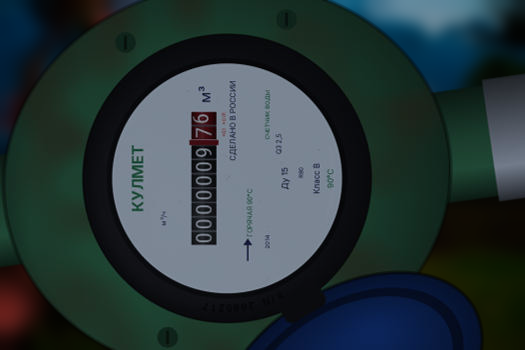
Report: 9.76; m³
